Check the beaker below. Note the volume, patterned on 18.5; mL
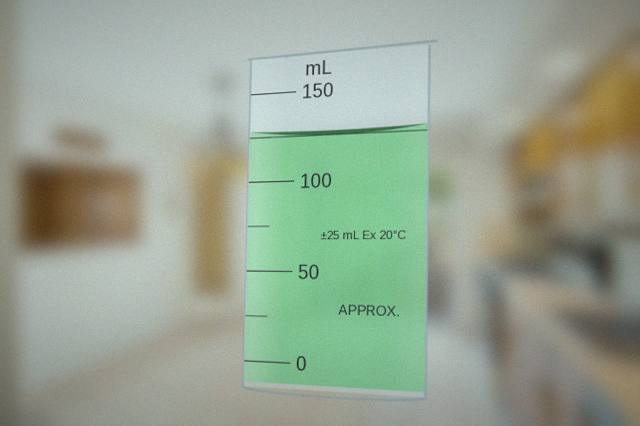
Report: 125; mL
